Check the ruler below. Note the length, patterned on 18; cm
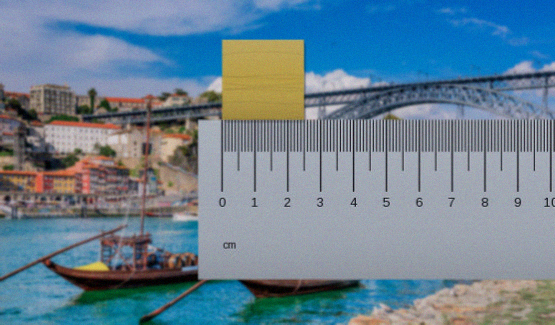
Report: 2.5; cm
